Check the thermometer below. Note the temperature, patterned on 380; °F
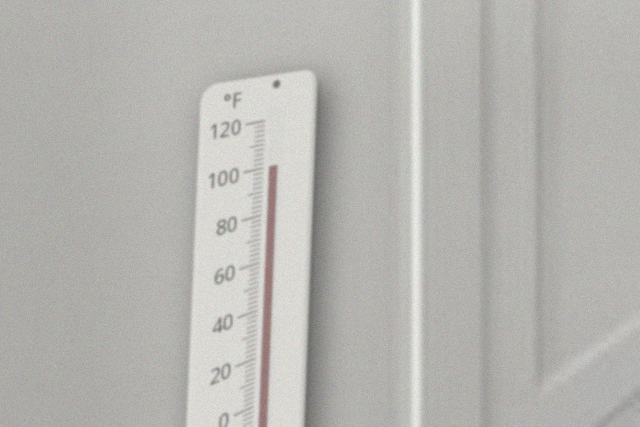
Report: 100; °F
